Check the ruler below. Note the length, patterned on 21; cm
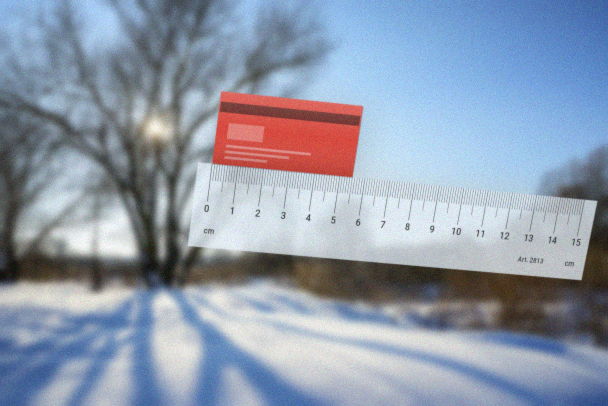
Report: 5.5; cm
